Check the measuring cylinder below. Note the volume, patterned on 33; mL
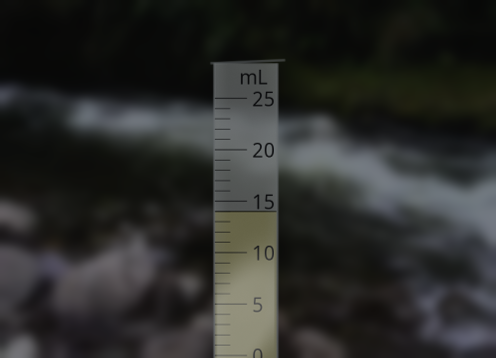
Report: 14; mL
